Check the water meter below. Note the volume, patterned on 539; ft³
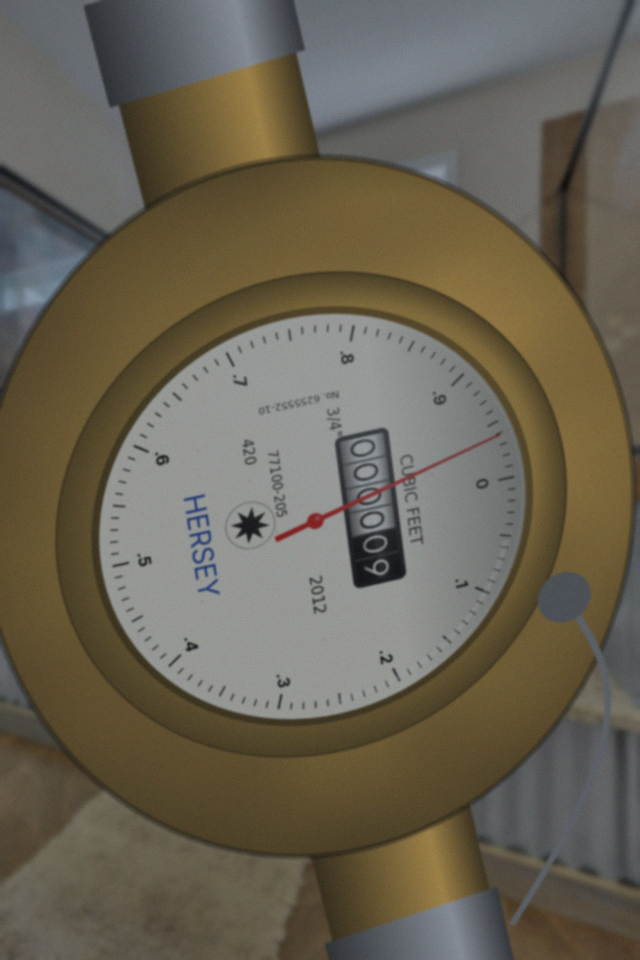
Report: 8.96; ft³
